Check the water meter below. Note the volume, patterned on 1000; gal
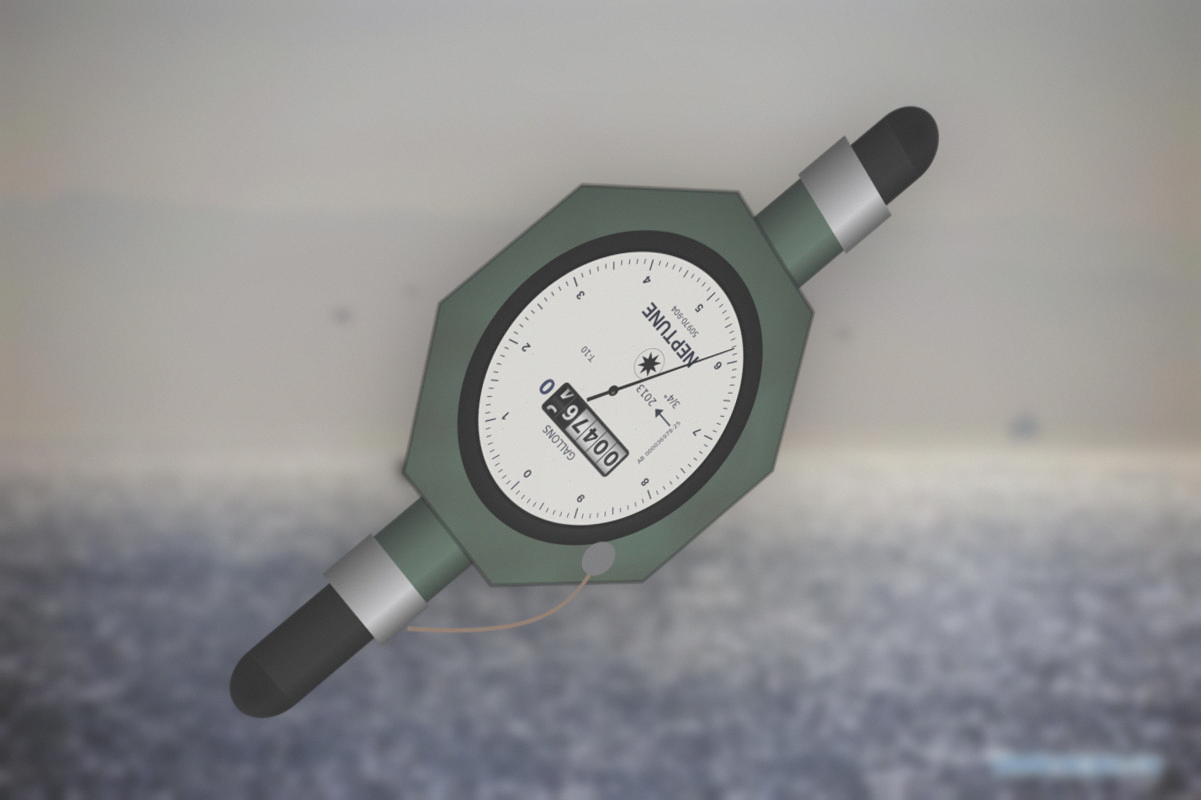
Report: 47635.8; gal
